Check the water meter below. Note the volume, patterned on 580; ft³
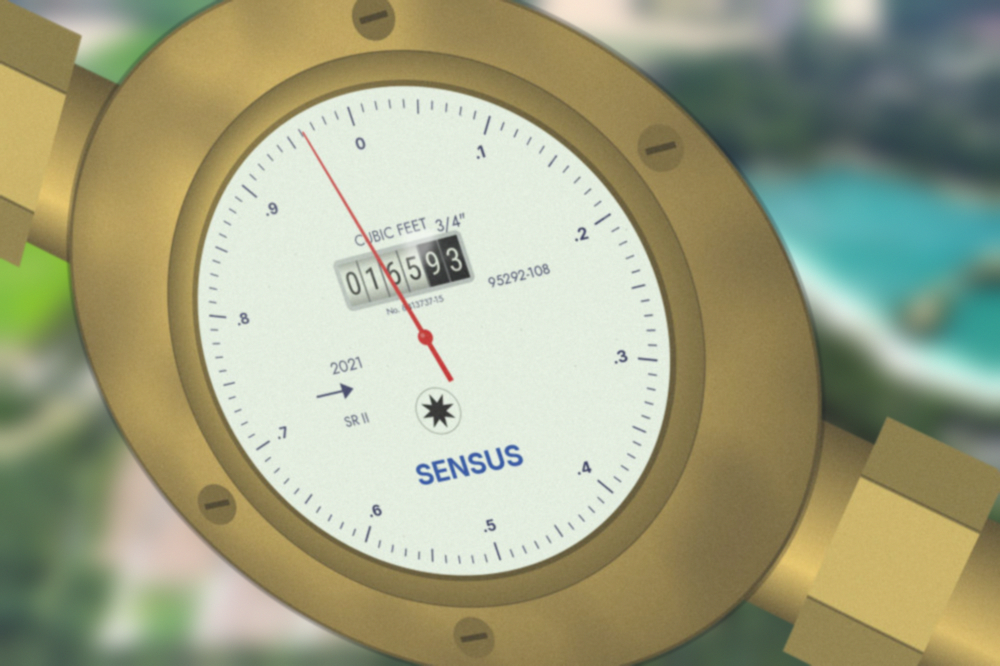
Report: 16592.96; ft³
